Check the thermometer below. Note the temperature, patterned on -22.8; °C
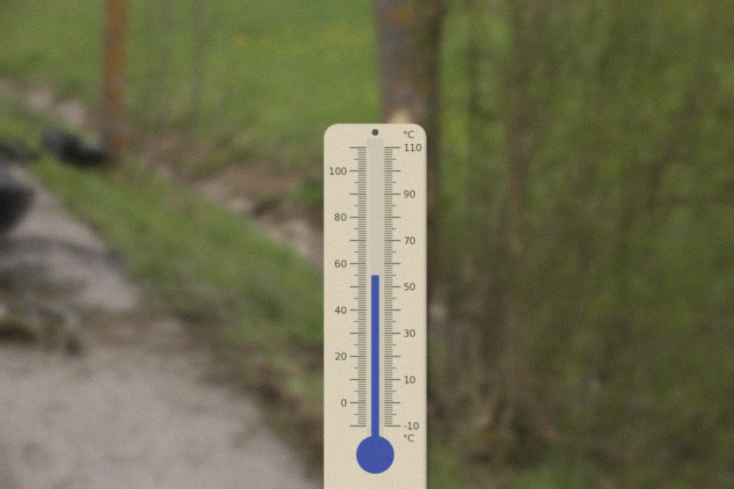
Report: 55; °C
